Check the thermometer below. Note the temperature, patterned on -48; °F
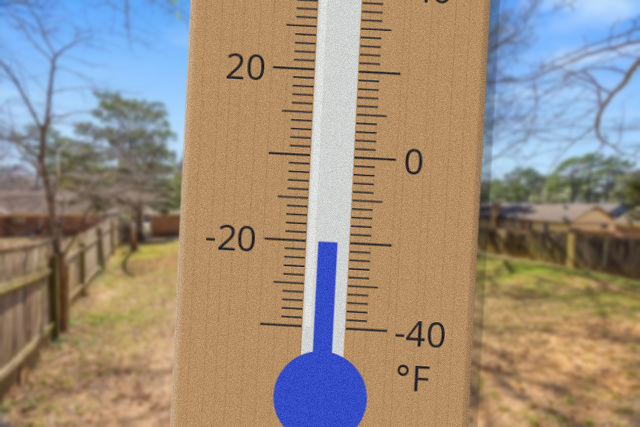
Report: -20; °F
